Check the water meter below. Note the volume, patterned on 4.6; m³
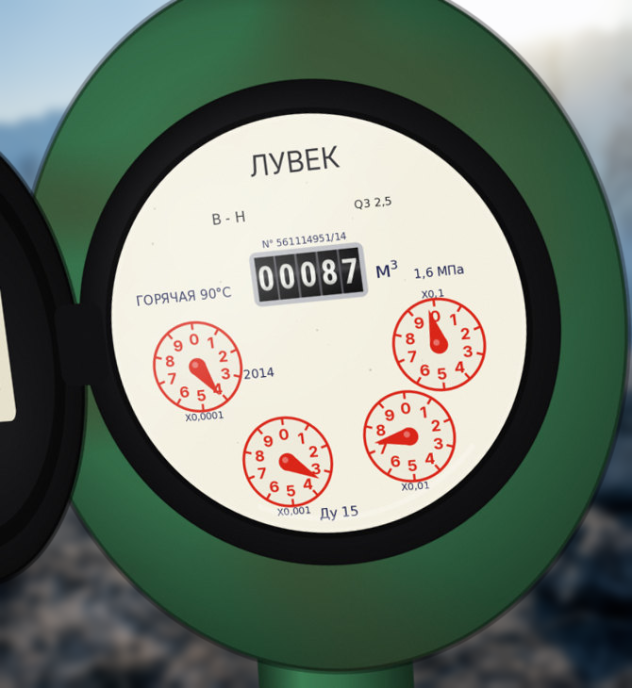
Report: 86.9734; m³
